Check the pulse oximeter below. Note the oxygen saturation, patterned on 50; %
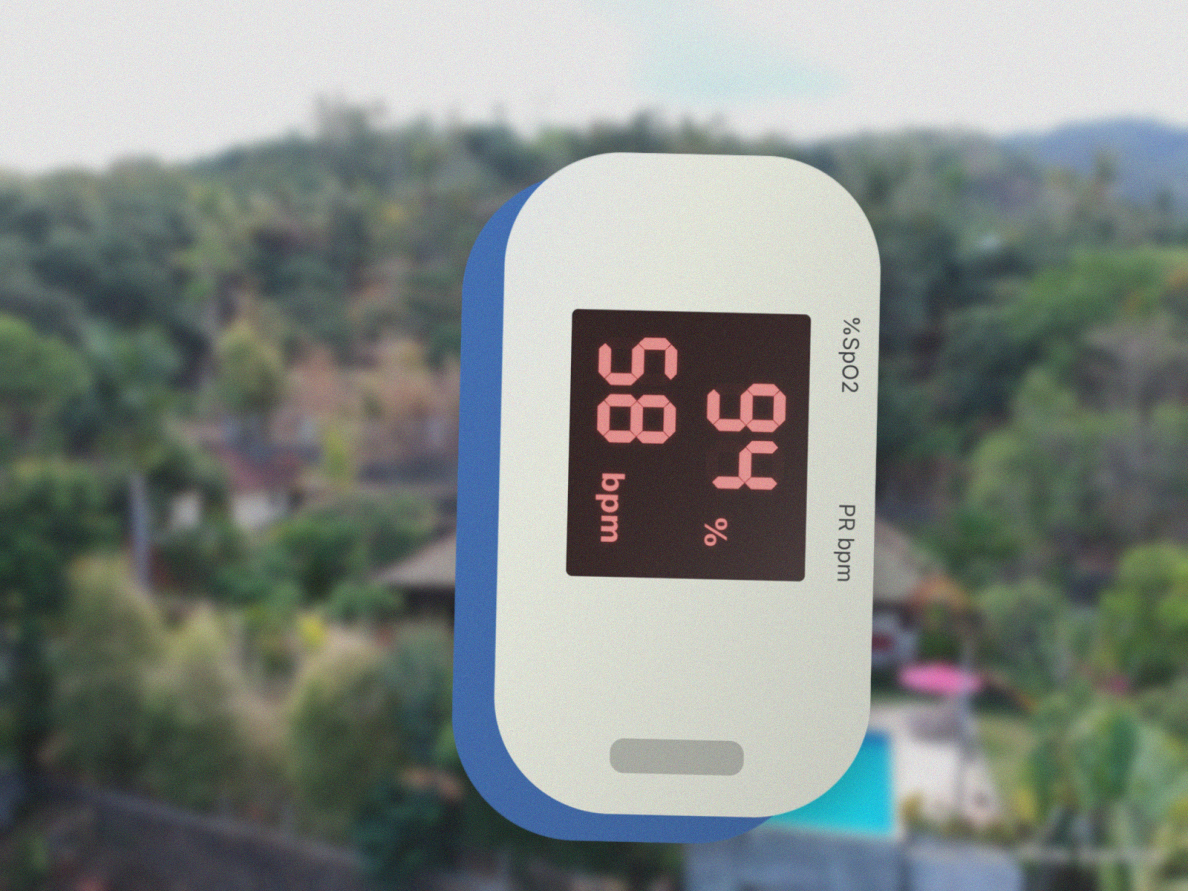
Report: 94; %
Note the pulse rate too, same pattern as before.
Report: 58; bpm
